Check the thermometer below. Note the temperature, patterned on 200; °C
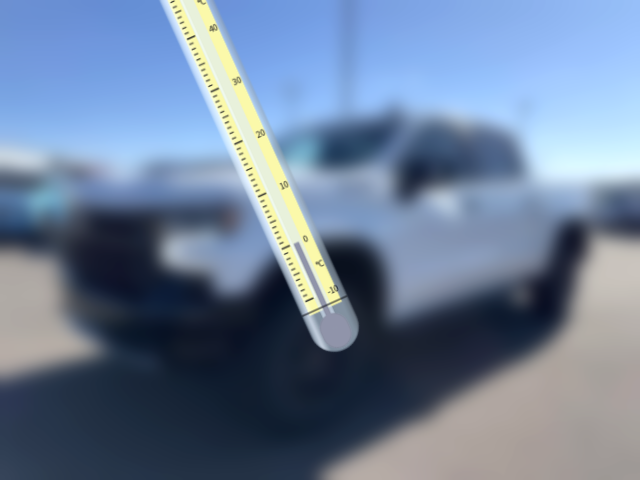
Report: 0; °C
